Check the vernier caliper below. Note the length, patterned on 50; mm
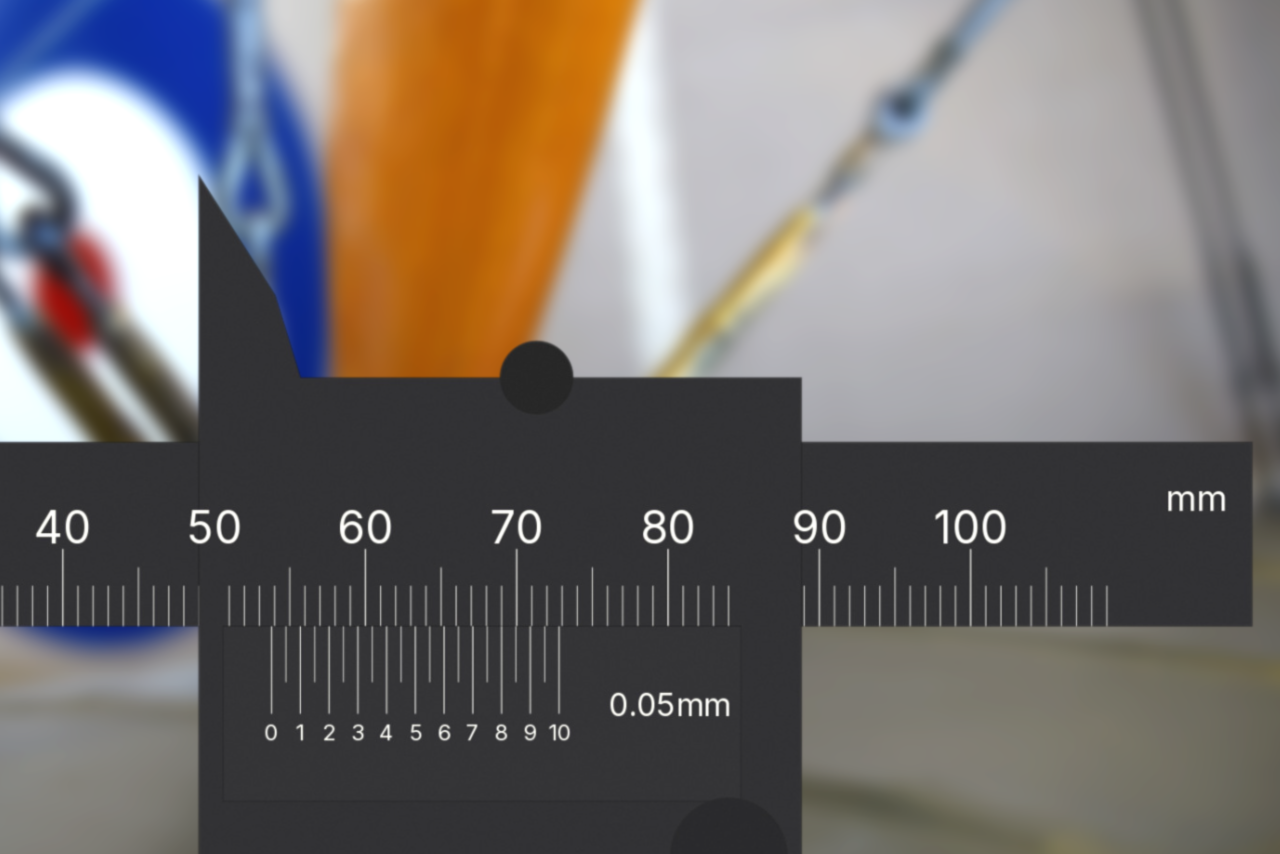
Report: 53.8; mm
